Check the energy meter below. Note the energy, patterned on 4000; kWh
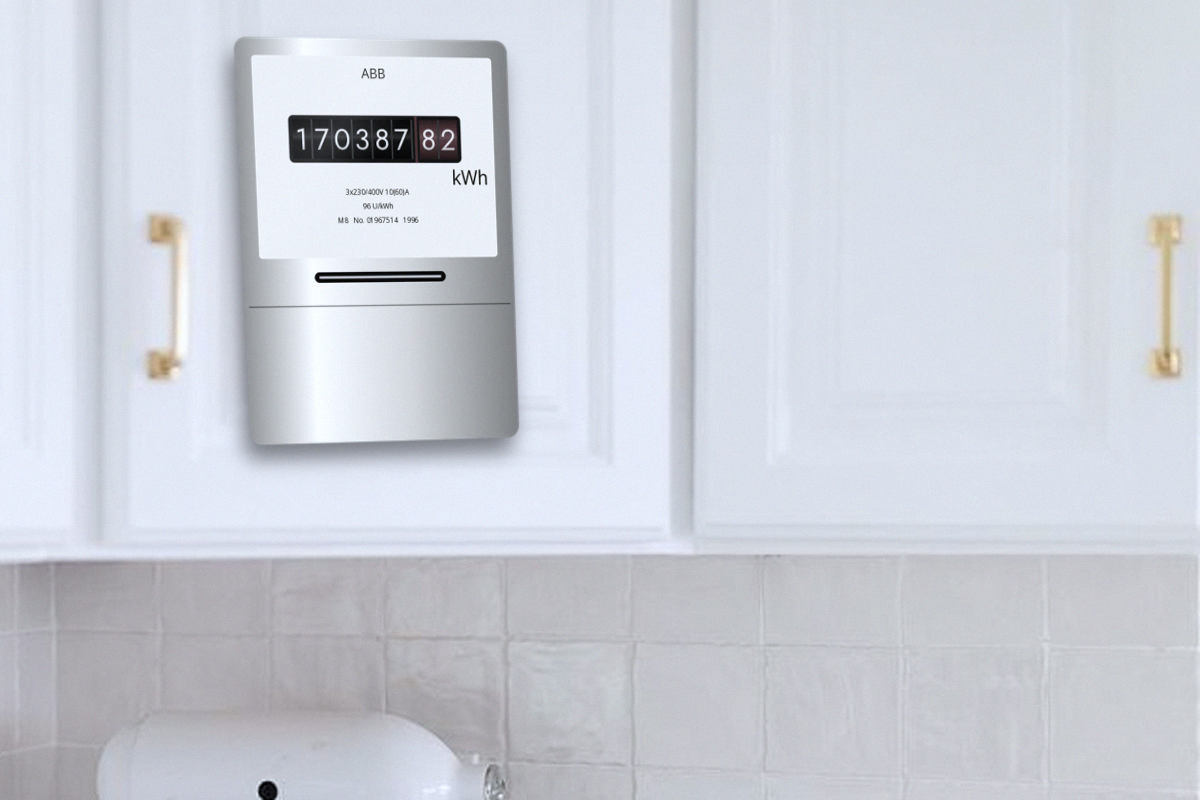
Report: 170387.82; kWh
